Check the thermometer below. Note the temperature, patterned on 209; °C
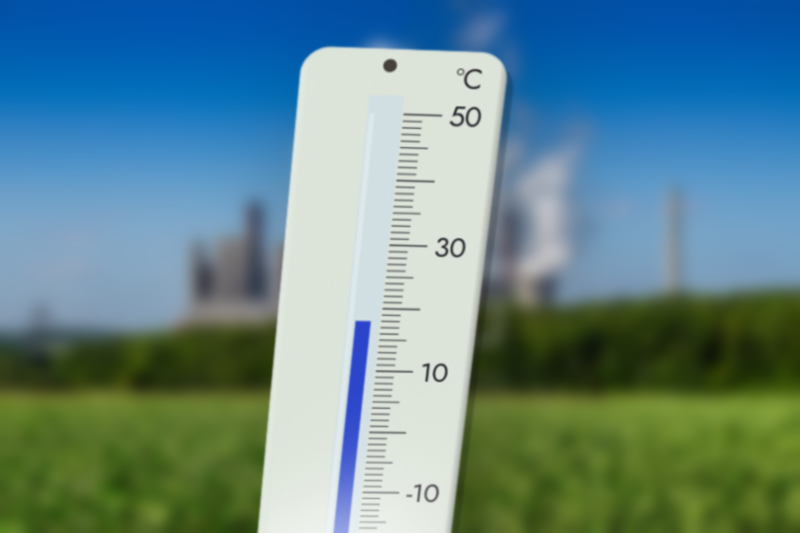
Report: 18; °C
